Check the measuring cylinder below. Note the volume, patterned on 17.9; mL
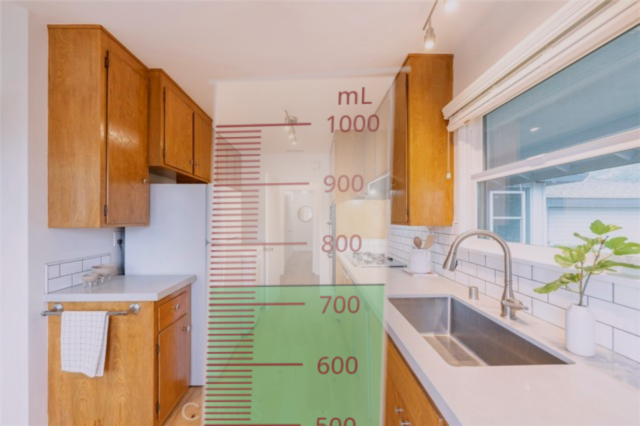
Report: 730; mL
